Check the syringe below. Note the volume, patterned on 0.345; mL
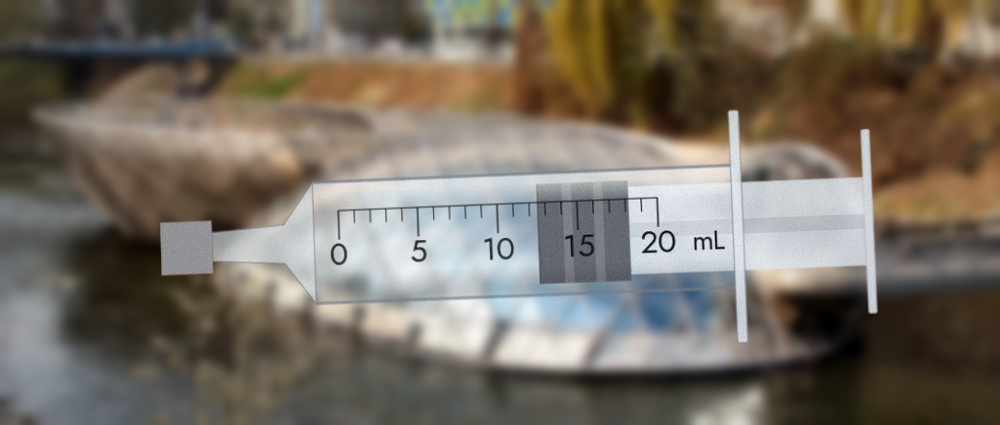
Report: 12.5; mL
